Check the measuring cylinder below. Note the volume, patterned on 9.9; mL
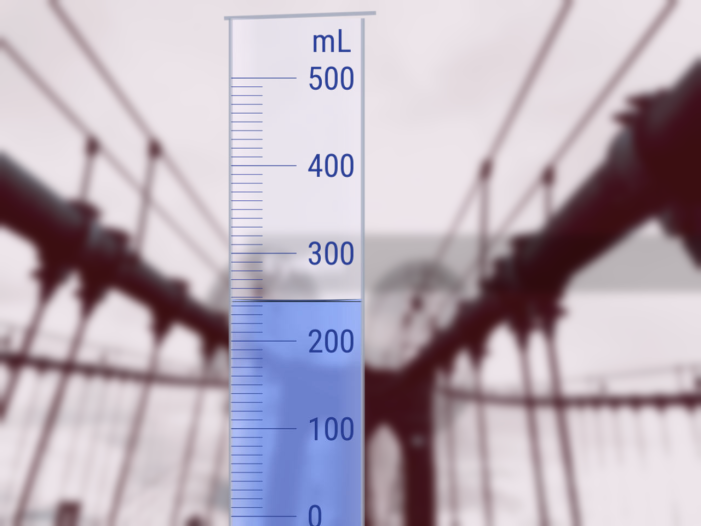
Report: 245; mL
